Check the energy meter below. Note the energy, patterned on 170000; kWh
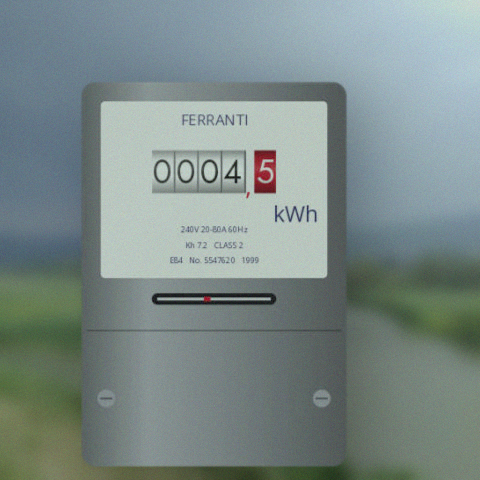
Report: 4.5; kWh
